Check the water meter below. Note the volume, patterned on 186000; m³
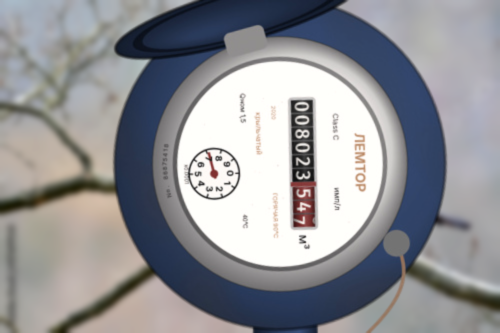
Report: 8023.5467; m³
